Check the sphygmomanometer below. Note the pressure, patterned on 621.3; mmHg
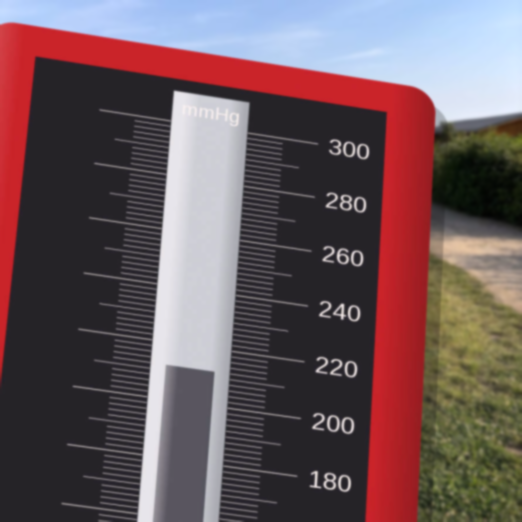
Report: 212; mmHg
